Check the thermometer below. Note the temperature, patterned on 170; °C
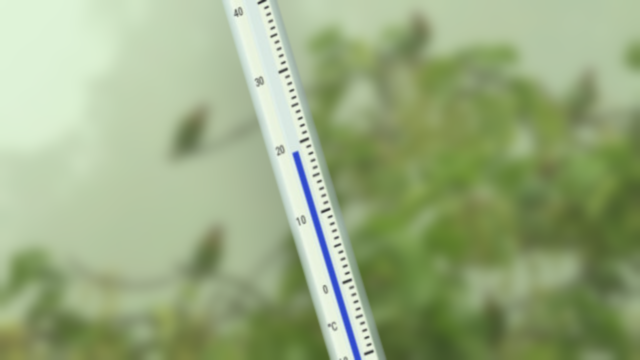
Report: 19; °C
